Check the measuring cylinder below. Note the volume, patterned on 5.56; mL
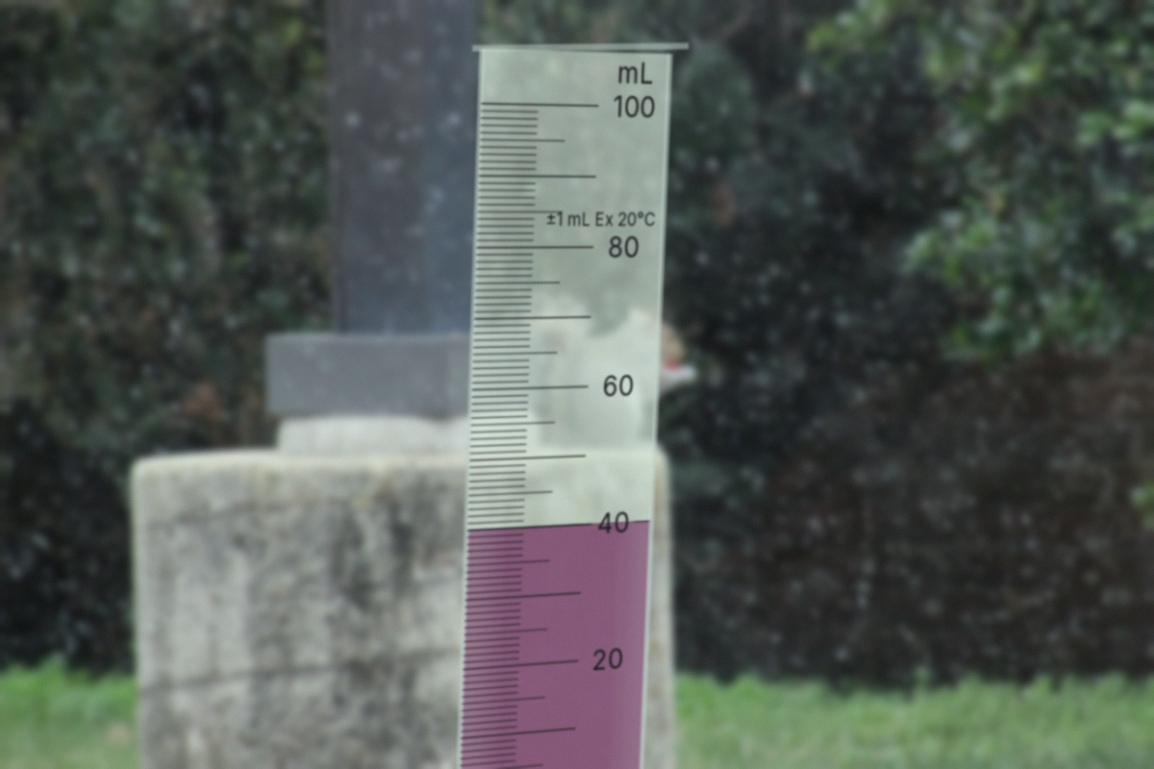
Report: 40; mL
